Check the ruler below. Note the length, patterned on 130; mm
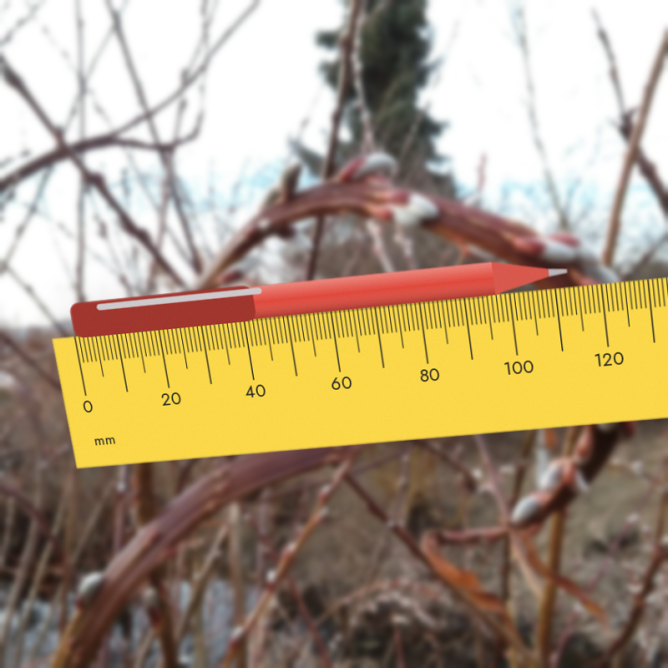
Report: 113; mm
